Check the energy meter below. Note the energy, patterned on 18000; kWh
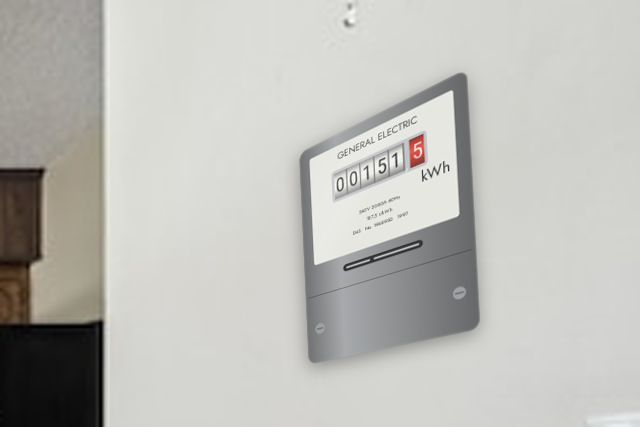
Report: 151.5; kWh
